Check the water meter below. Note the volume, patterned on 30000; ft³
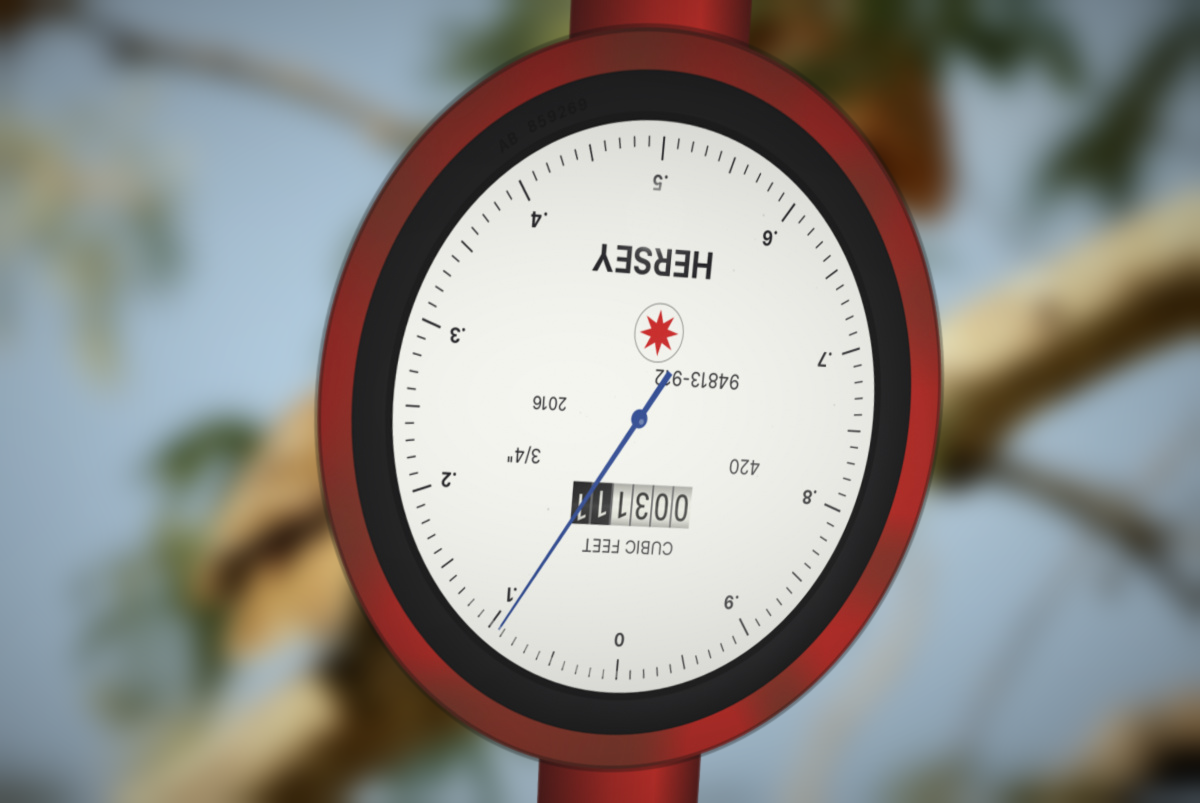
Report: 3111.09; ft³
